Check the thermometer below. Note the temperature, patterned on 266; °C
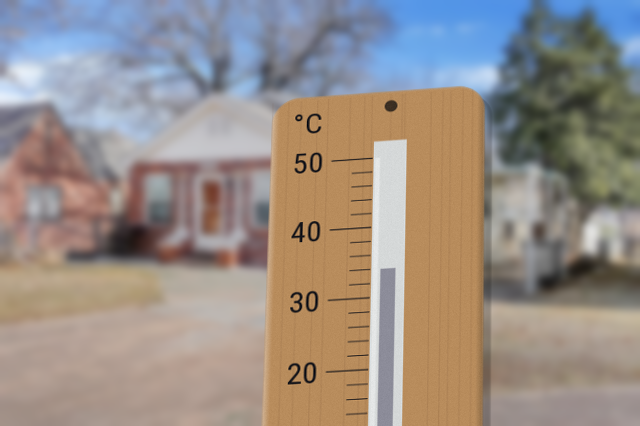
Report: 34; °C
